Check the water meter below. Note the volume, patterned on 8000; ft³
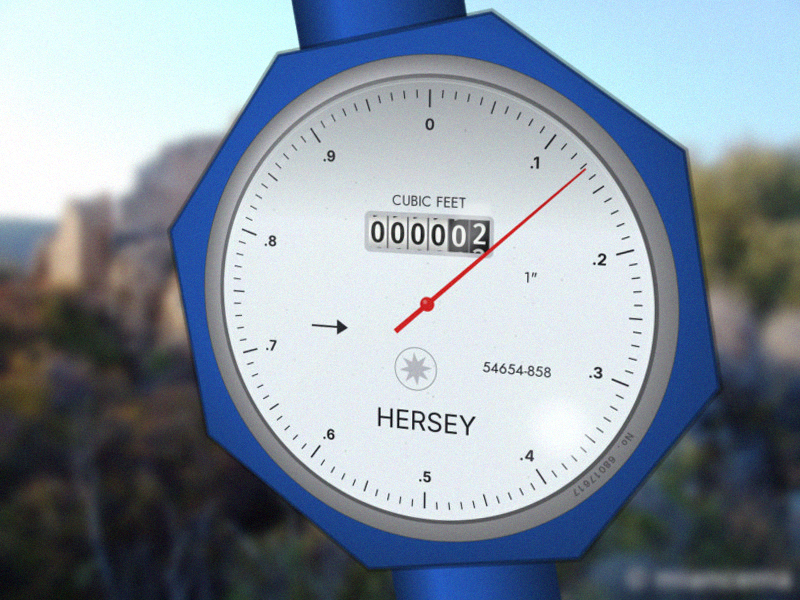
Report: 2.13; ft³
